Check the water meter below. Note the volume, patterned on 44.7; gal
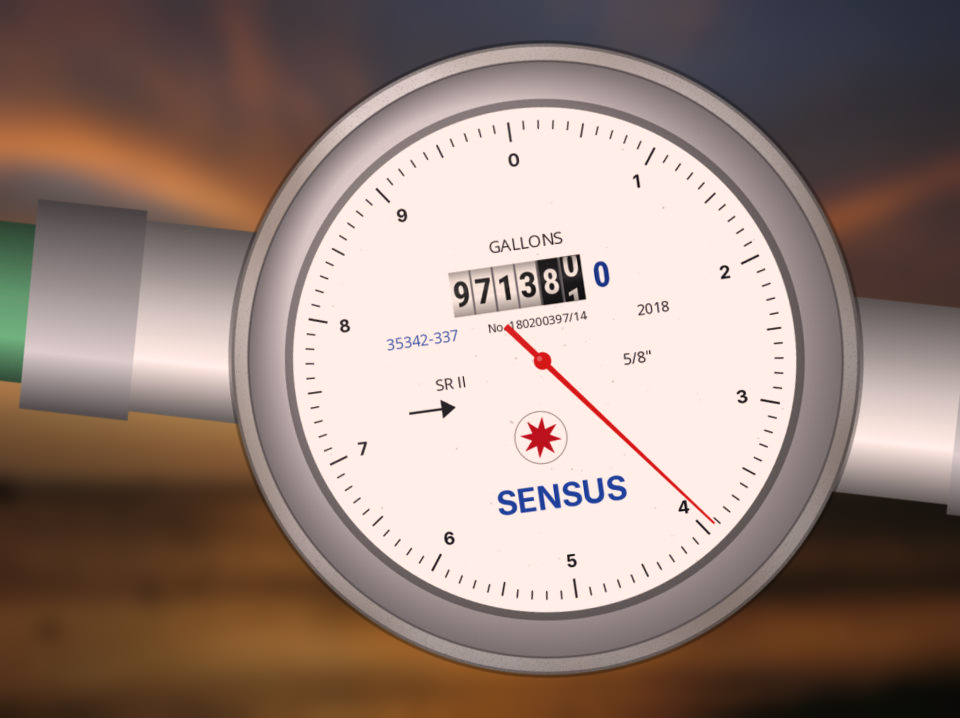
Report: 9713803.9; gal
